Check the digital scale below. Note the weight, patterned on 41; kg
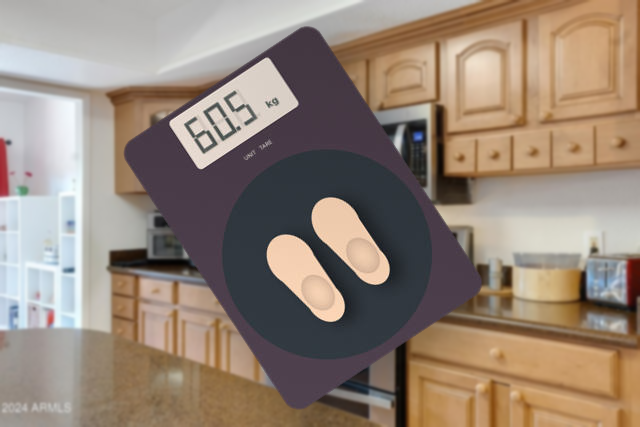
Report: 60.5; kg
